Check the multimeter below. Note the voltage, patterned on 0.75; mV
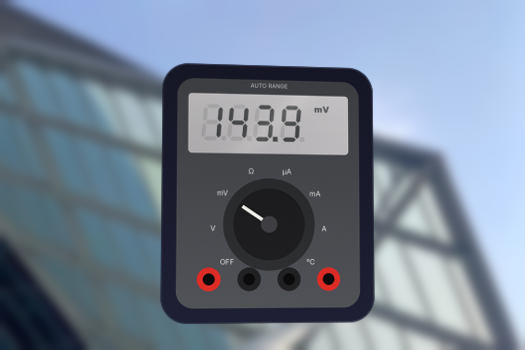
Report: 143.9; mV
